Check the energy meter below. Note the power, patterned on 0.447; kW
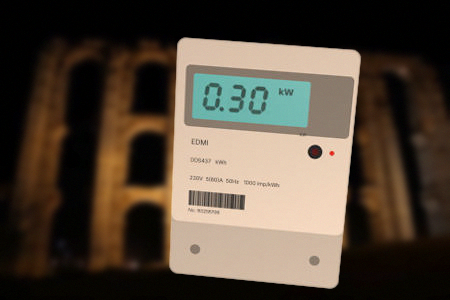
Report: 0.30; kW
